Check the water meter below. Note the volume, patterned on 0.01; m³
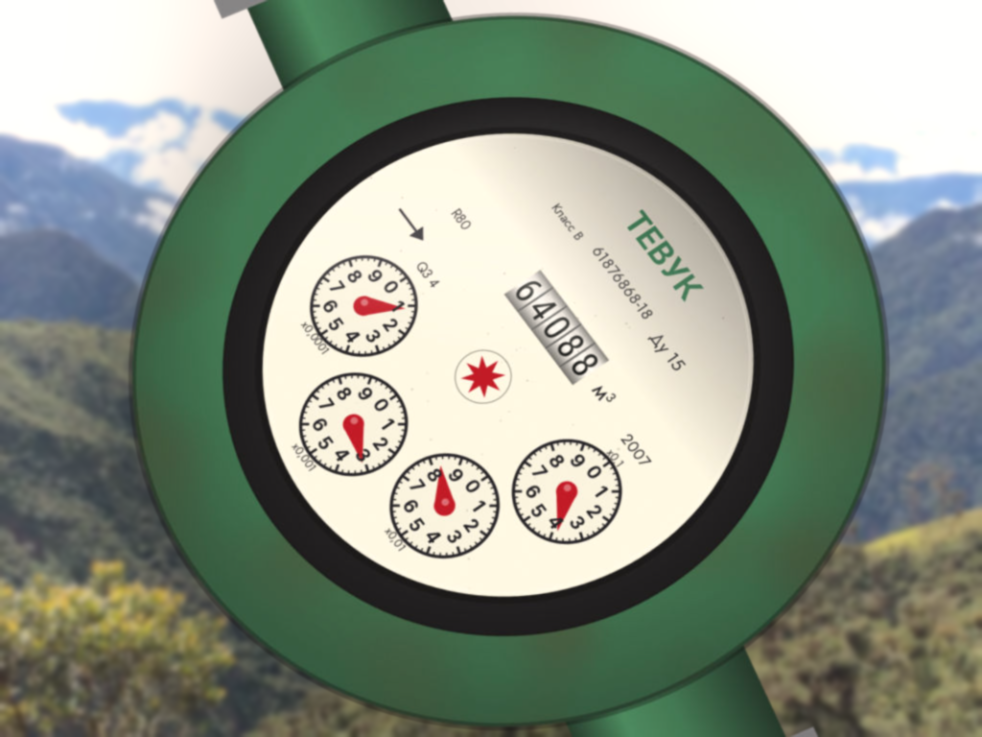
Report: 64088.3831; m³
